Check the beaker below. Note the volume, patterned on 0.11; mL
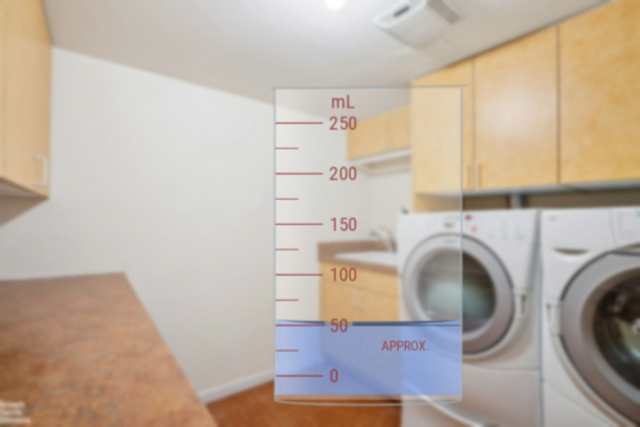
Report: 50; mL
